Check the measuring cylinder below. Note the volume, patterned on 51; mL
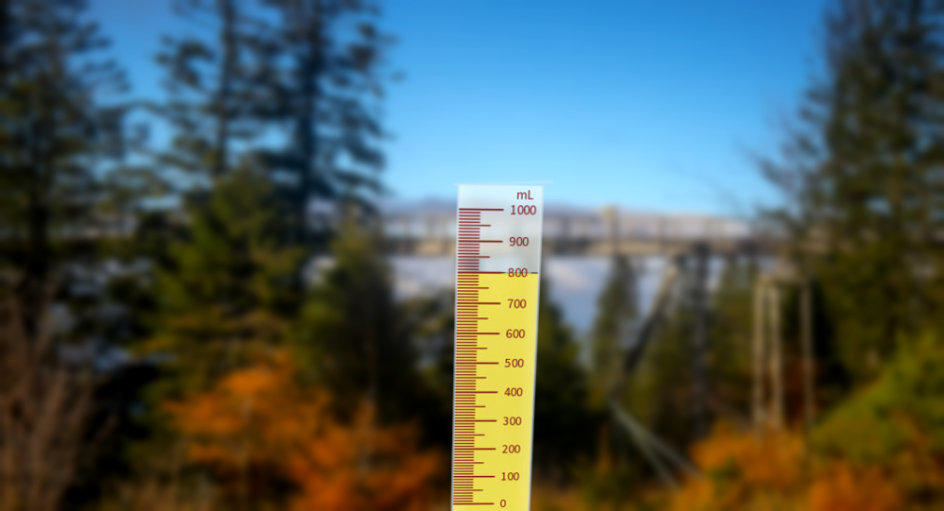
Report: 800; mL
